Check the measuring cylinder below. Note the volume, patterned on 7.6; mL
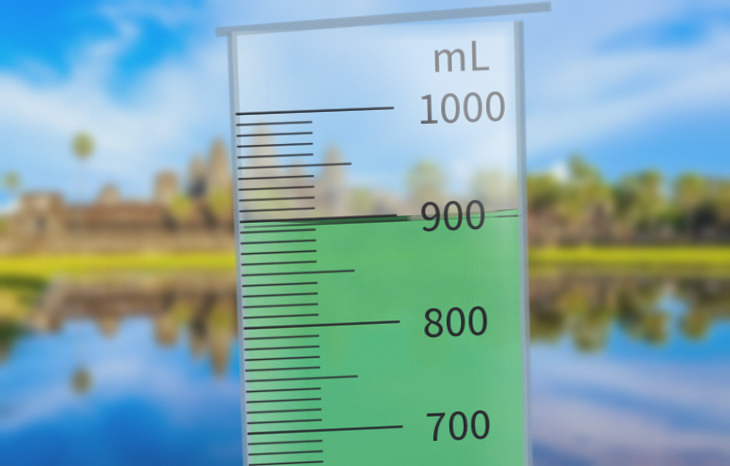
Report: 895; mL
